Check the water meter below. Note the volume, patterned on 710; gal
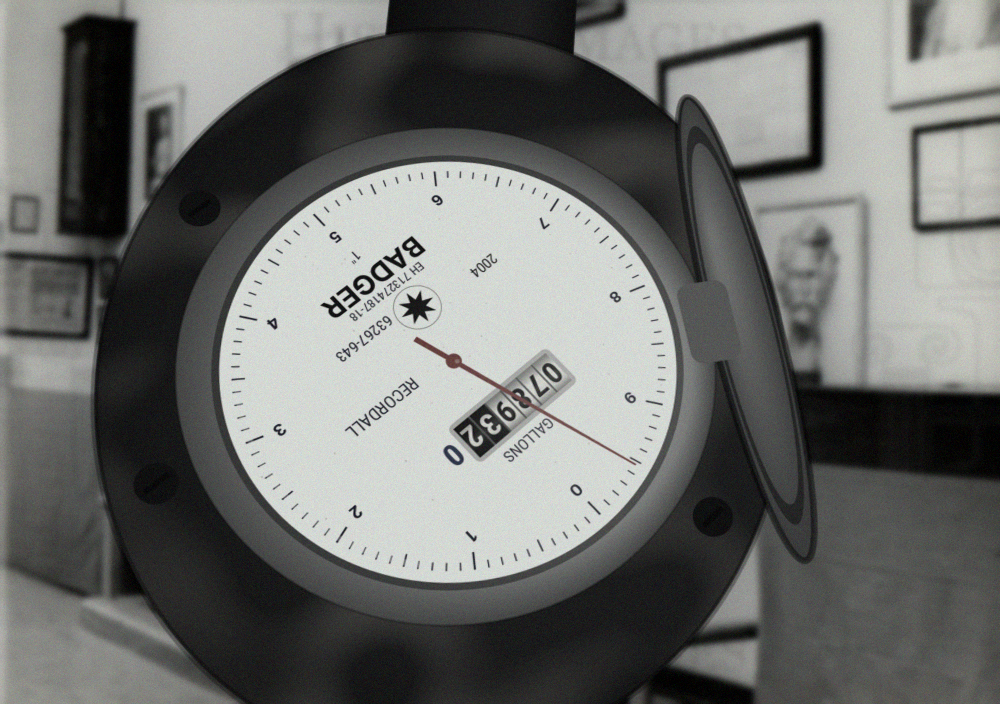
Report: 789319.5; gal
